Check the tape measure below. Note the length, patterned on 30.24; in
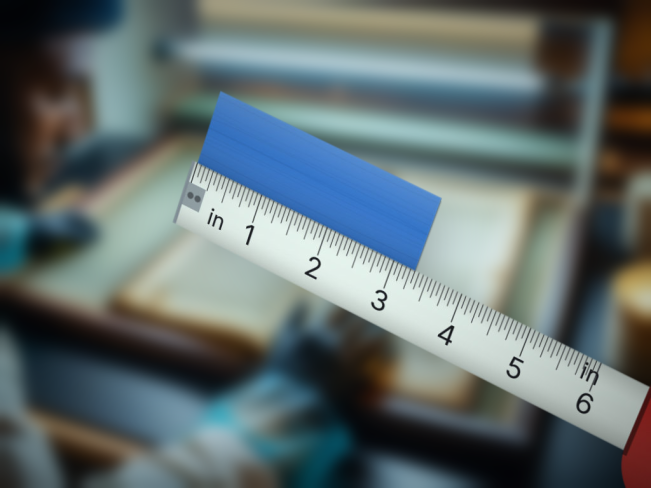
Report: 3.3125; in
